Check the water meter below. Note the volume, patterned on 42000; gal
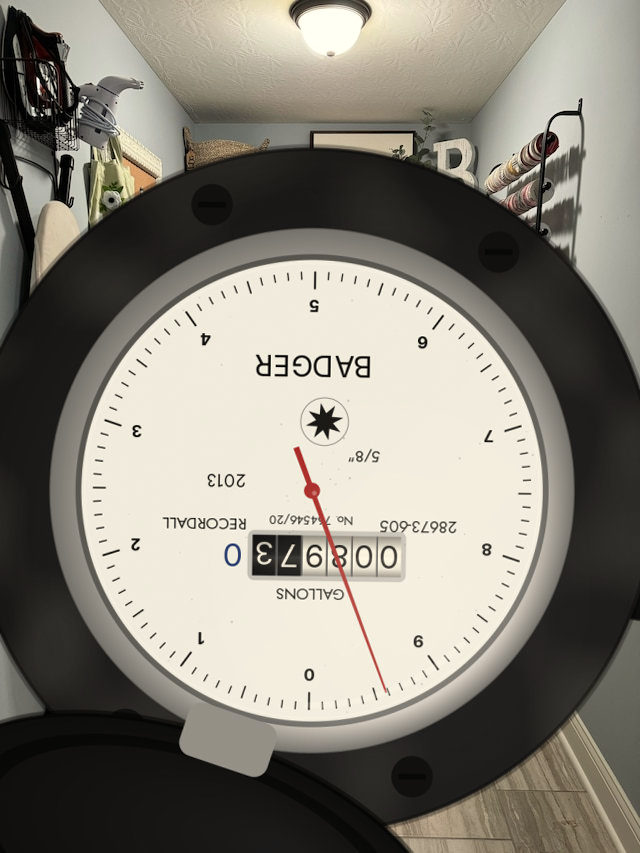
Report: 89729.4; gal
